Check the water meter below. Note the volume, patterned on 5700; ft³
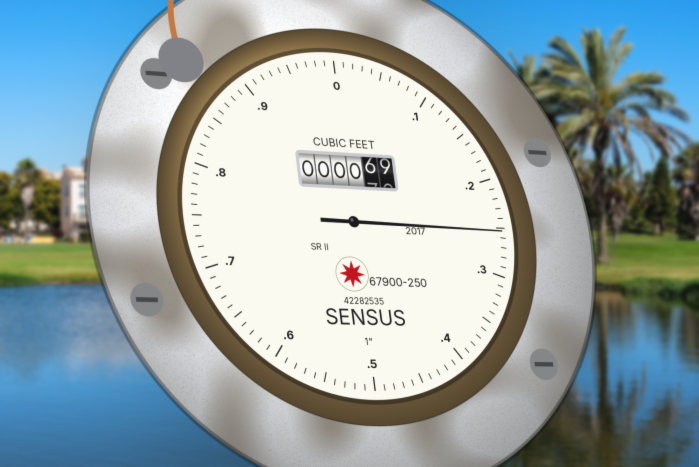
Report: 69.25; ft³
